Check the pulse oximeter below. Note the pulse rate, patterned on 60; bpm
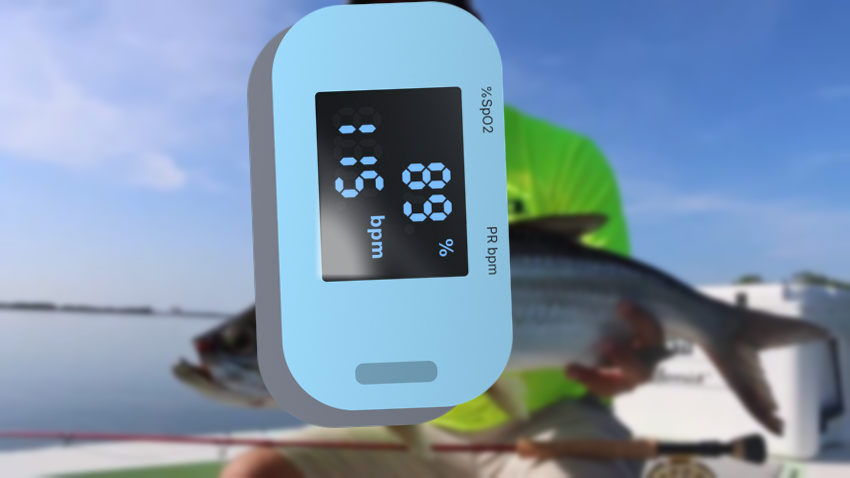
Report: 115; bpm
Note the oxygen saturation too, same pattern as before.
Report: 89; %
